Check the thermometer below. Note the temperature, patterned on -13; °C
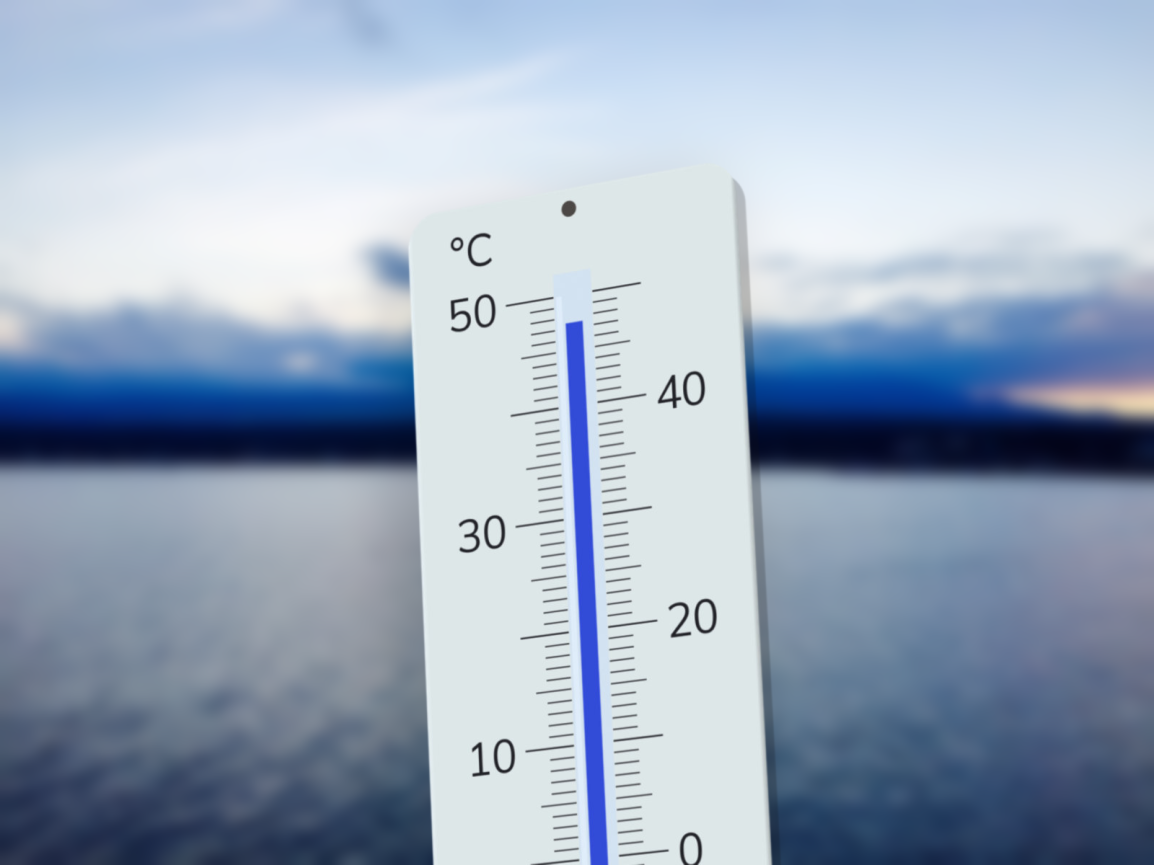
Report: 47.5; °C
